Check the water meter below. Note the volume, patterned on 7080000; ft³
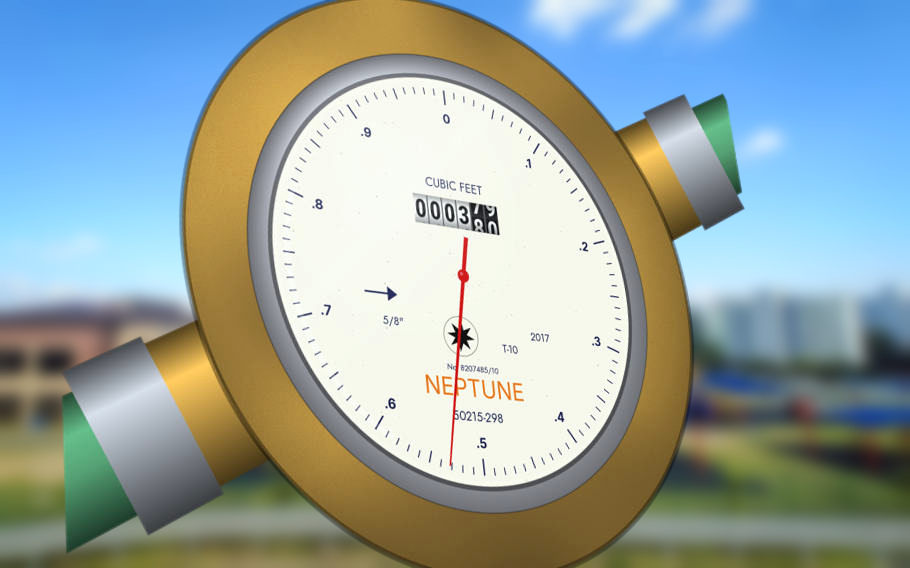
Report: 379.53; ft³
